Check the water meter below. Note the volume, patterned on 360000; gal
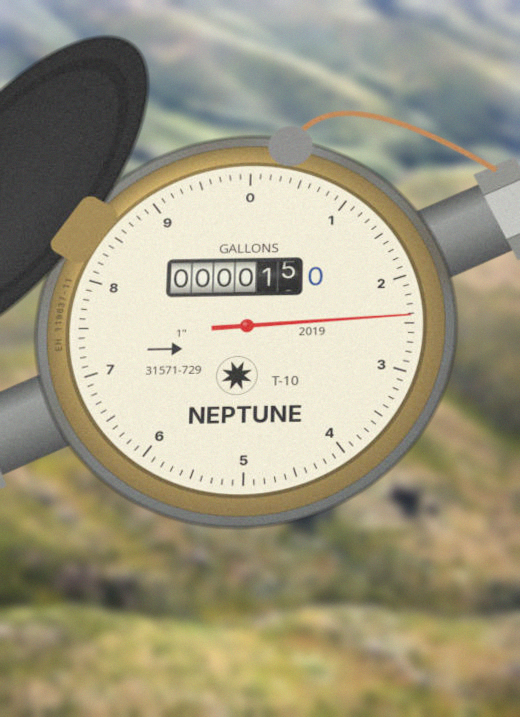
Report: 152.4; gal
